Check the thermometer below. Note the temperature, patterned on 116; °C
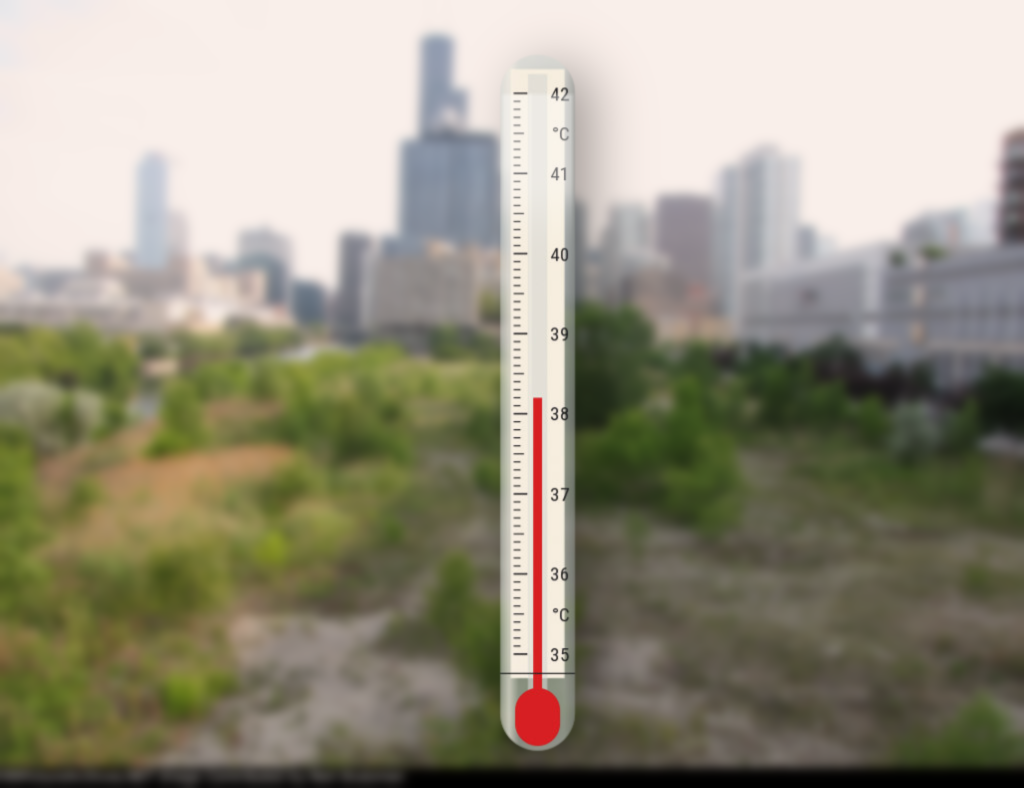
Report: 38.2; °C
